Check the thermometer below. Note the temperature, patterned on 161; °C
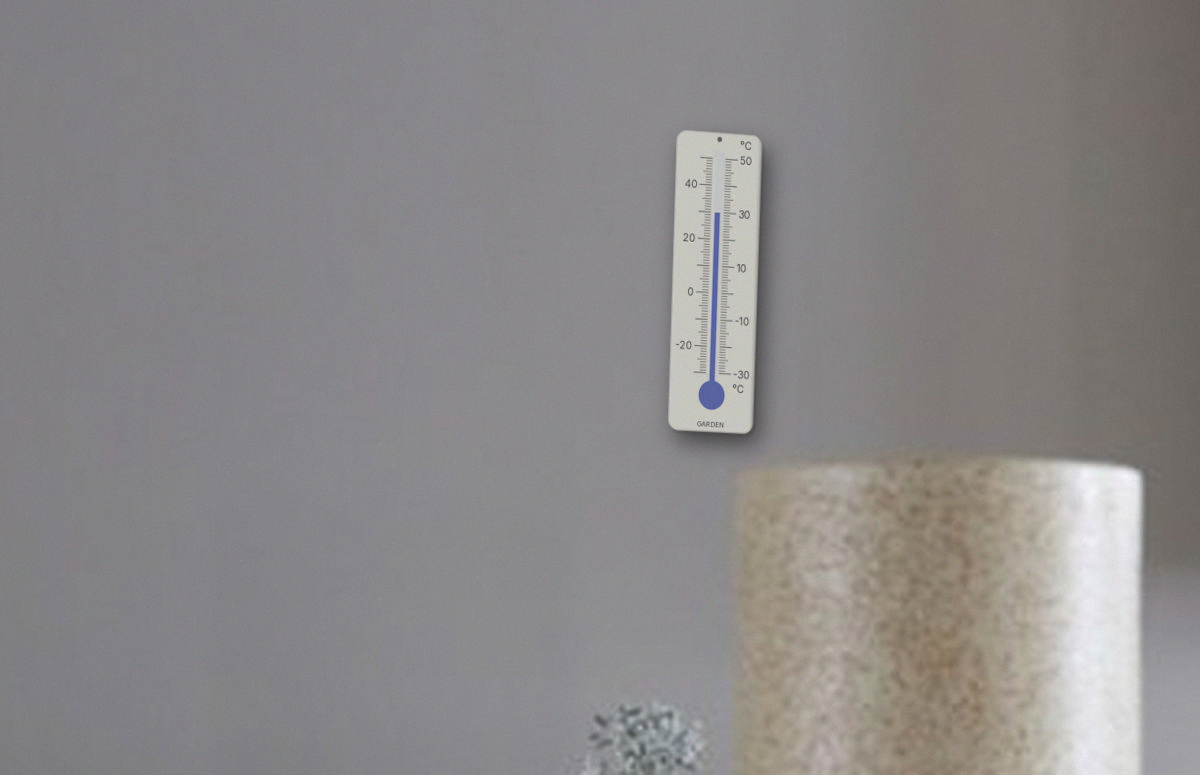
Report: 30; °C
